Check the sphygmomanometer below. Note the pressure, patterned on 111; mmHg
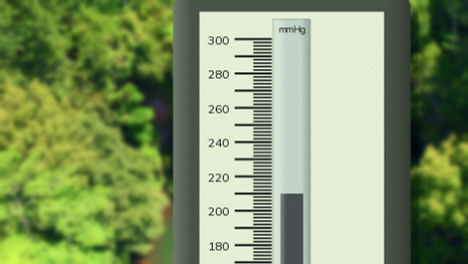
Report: 210; mmHg
